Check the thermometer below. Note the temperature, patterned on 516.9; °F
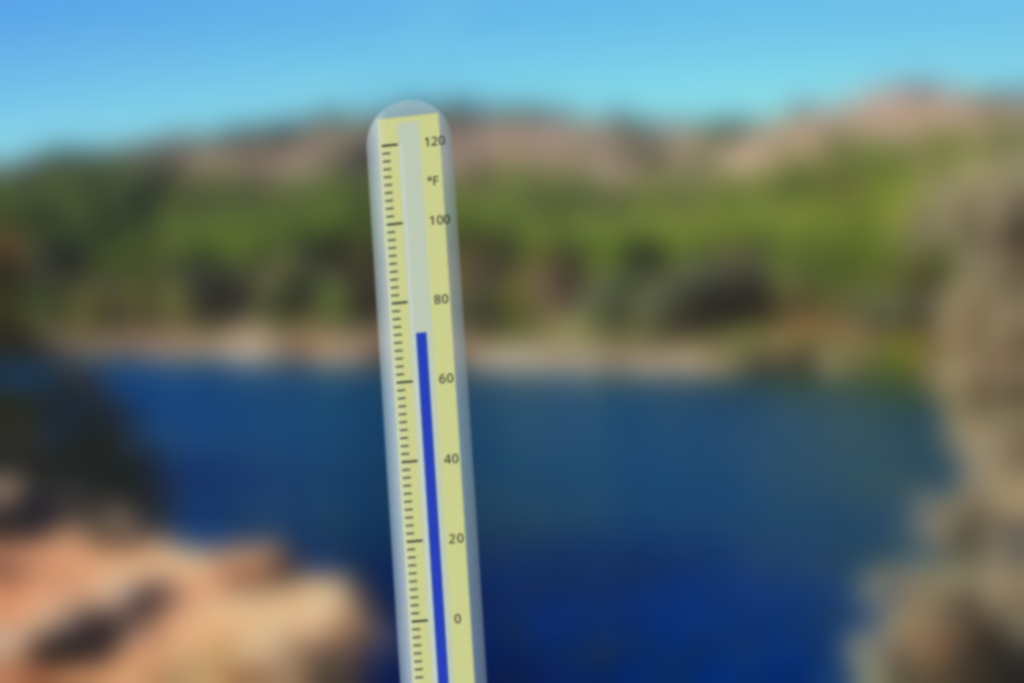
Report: 72; °F
